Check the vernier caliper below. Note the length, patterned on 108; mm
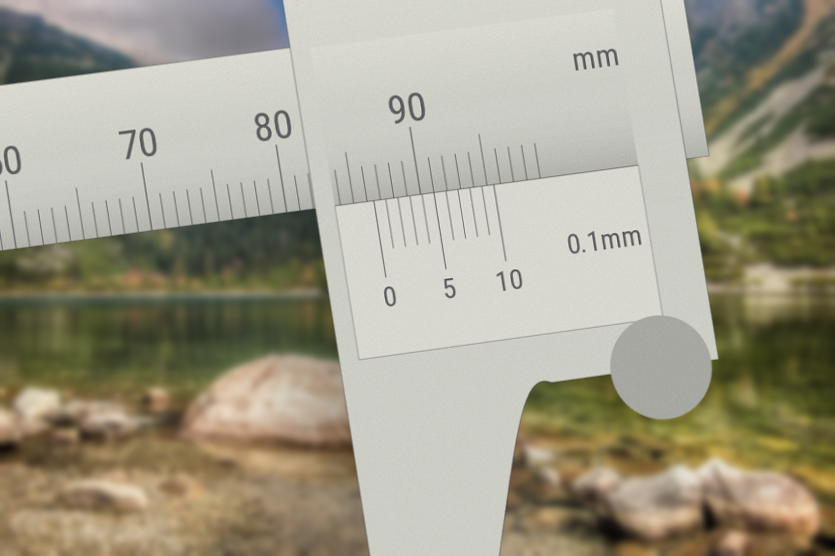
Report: 86.5; mm
